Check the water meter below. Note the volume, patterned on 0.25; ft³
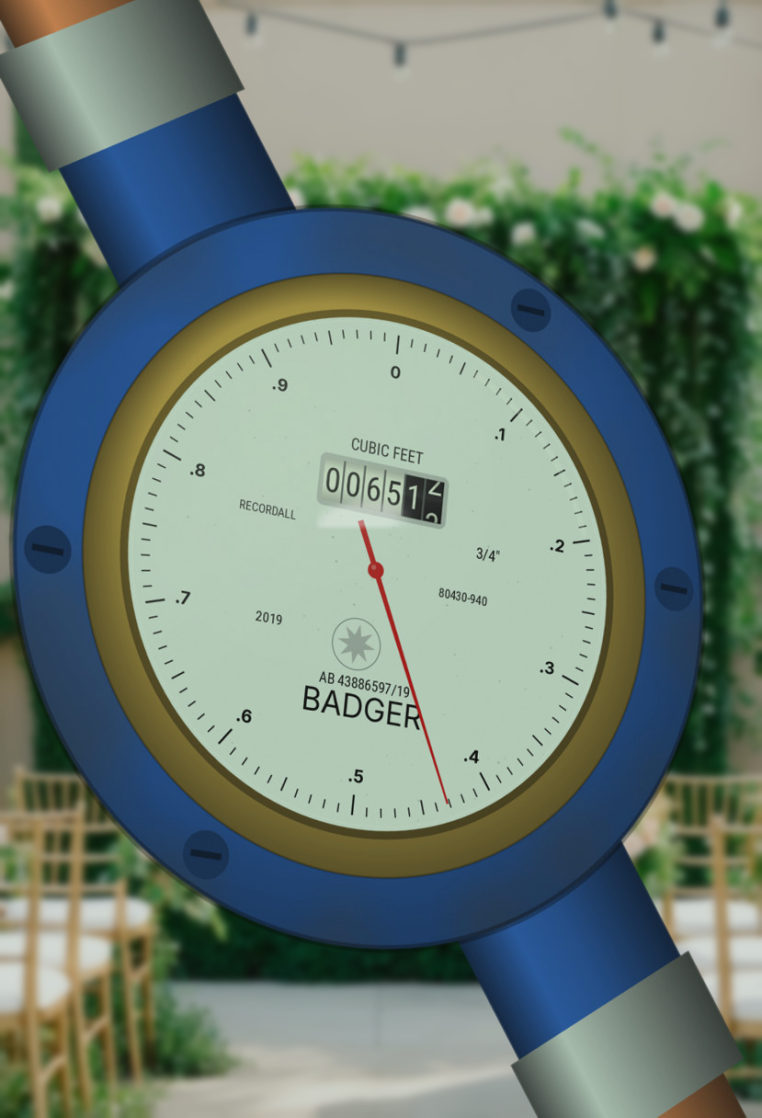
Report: 6512.43; ft³
